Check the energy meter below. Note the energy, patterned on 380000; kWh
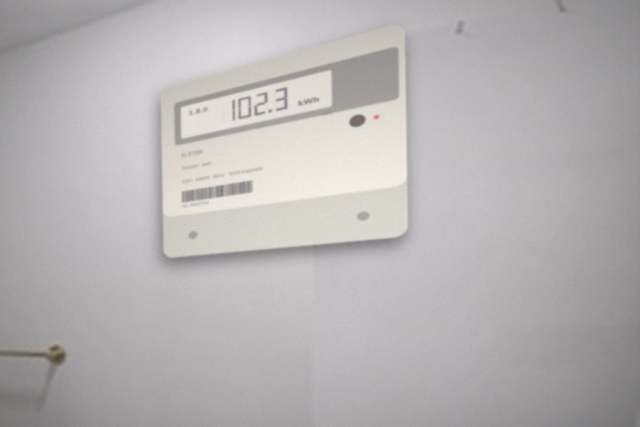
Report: 102.3; kWh
